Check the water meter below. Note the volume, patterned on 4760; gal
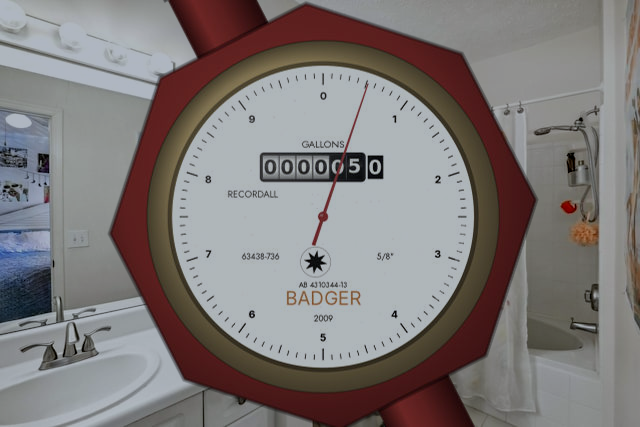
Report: 50.5; gal
